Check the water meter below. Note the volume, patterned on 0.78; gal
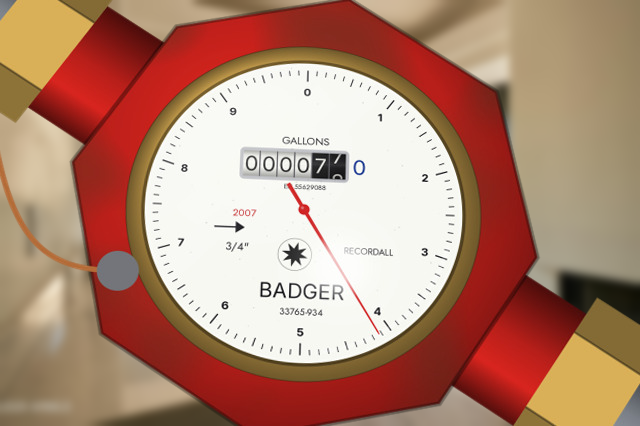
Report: 774.1; gal
